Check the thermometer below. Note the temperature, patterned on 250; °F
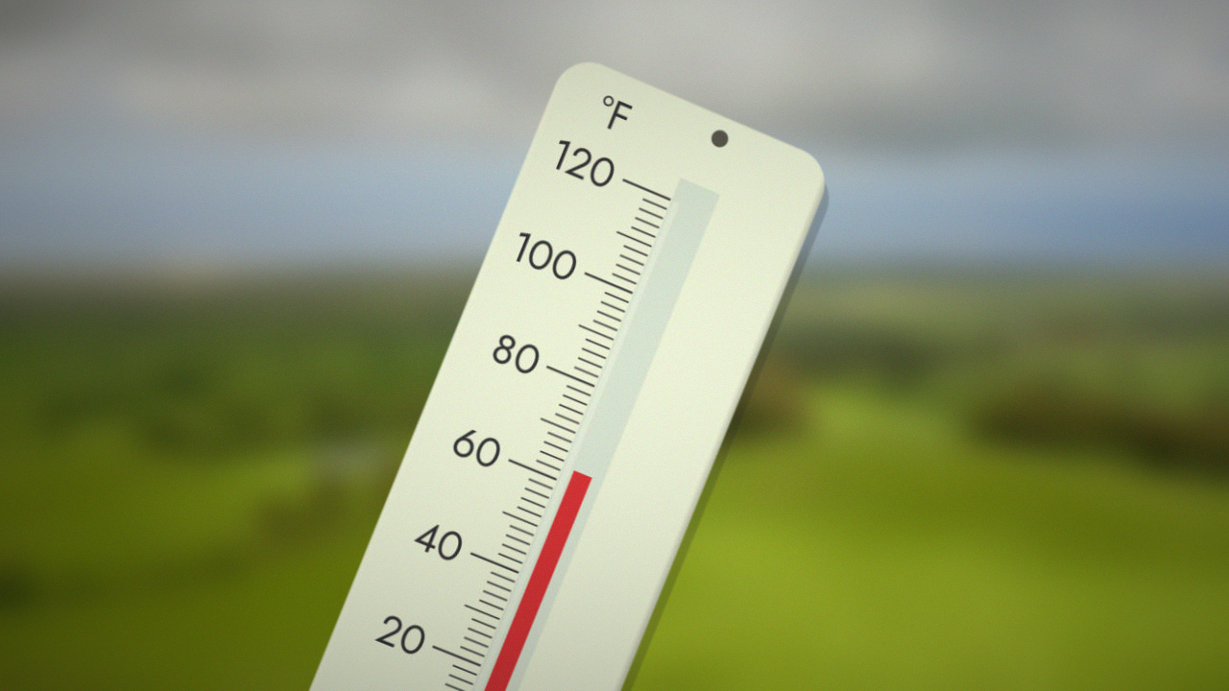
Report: 63; °F
